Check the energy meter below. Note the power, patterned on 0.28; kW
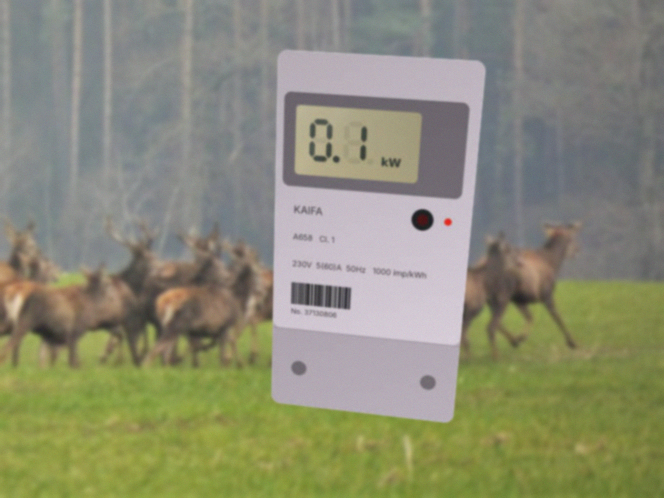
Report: 0.1; kW
